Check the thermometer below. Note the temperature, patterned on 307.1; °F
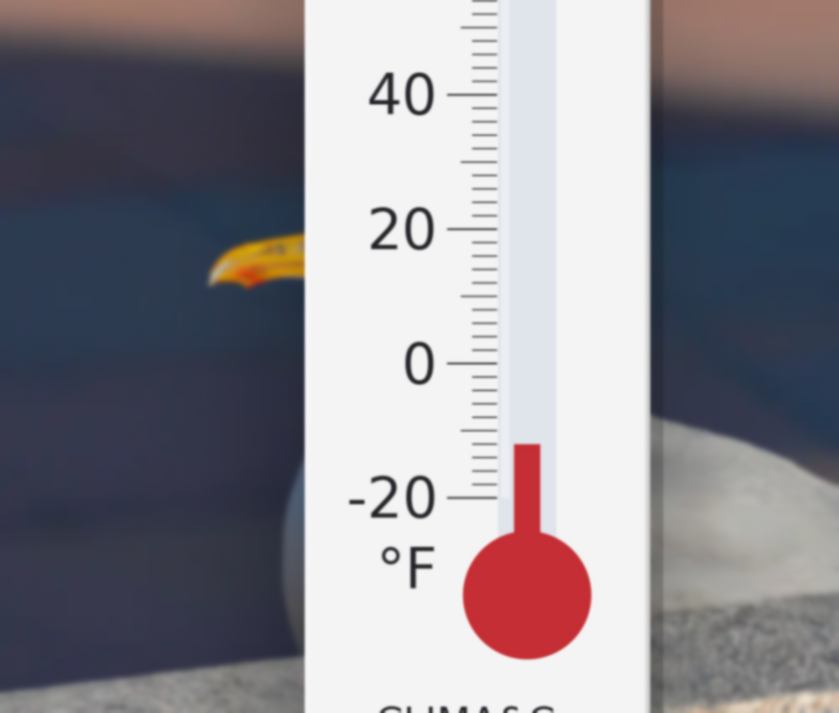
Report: -12; °F
